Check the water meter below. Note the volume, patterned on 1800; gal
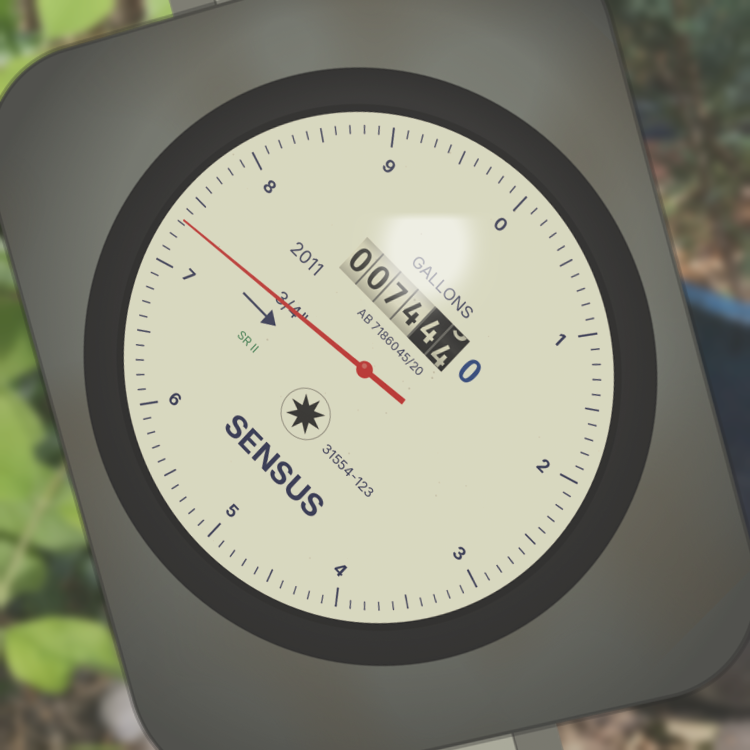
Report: 74437.3; gal
